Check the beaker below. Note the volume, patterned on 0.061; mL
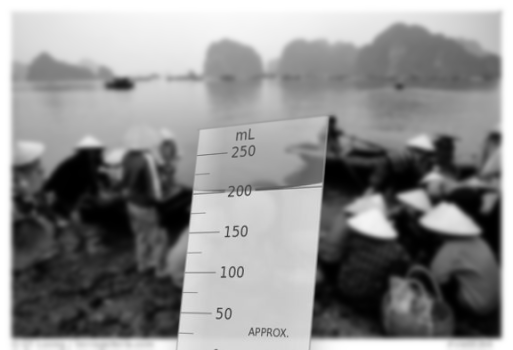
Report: 200; mL
